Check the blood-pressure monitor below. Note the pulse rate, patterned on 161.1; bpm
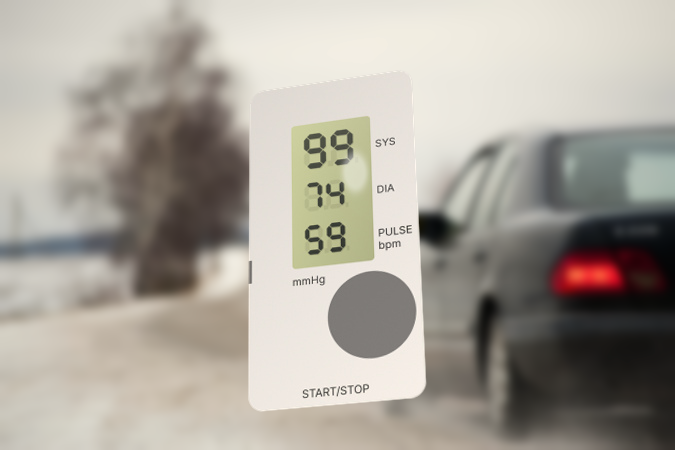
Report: 59; bpm
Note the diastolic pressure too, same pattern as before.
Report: 74; mmHg
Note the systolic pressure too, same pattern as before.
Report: 99; mmHg
